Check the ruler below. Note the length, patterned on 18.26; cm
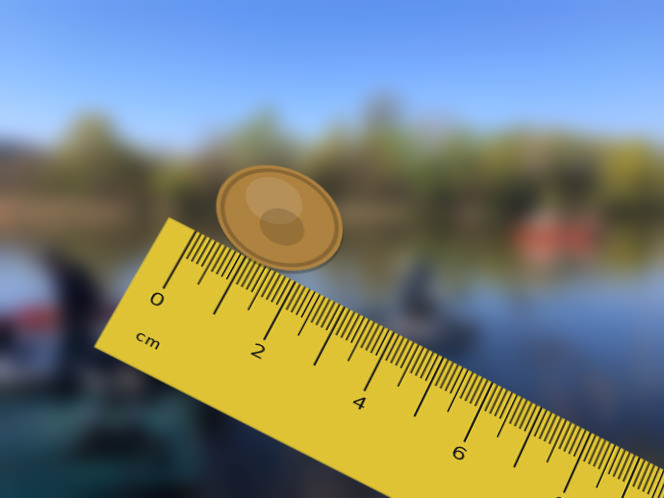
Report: 2.4; cm
